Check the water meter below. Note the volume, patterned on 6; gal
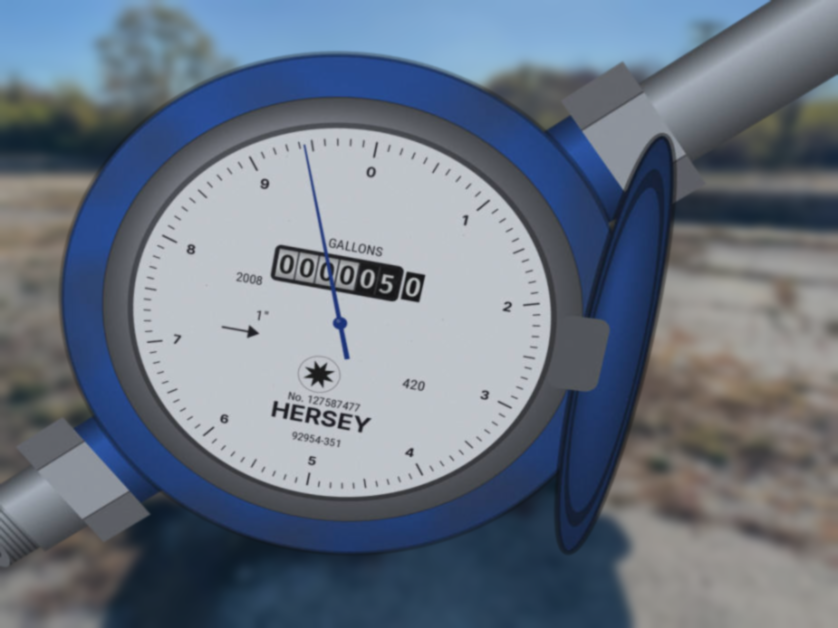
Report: 49.4; gal
